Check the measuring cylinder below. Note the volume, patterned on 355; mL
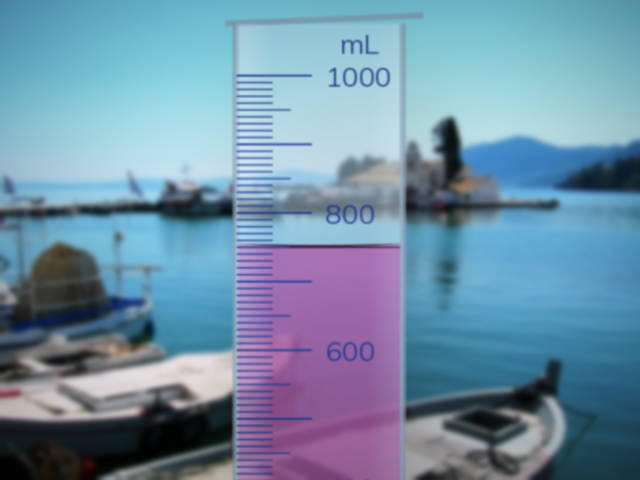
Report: 750; mL
